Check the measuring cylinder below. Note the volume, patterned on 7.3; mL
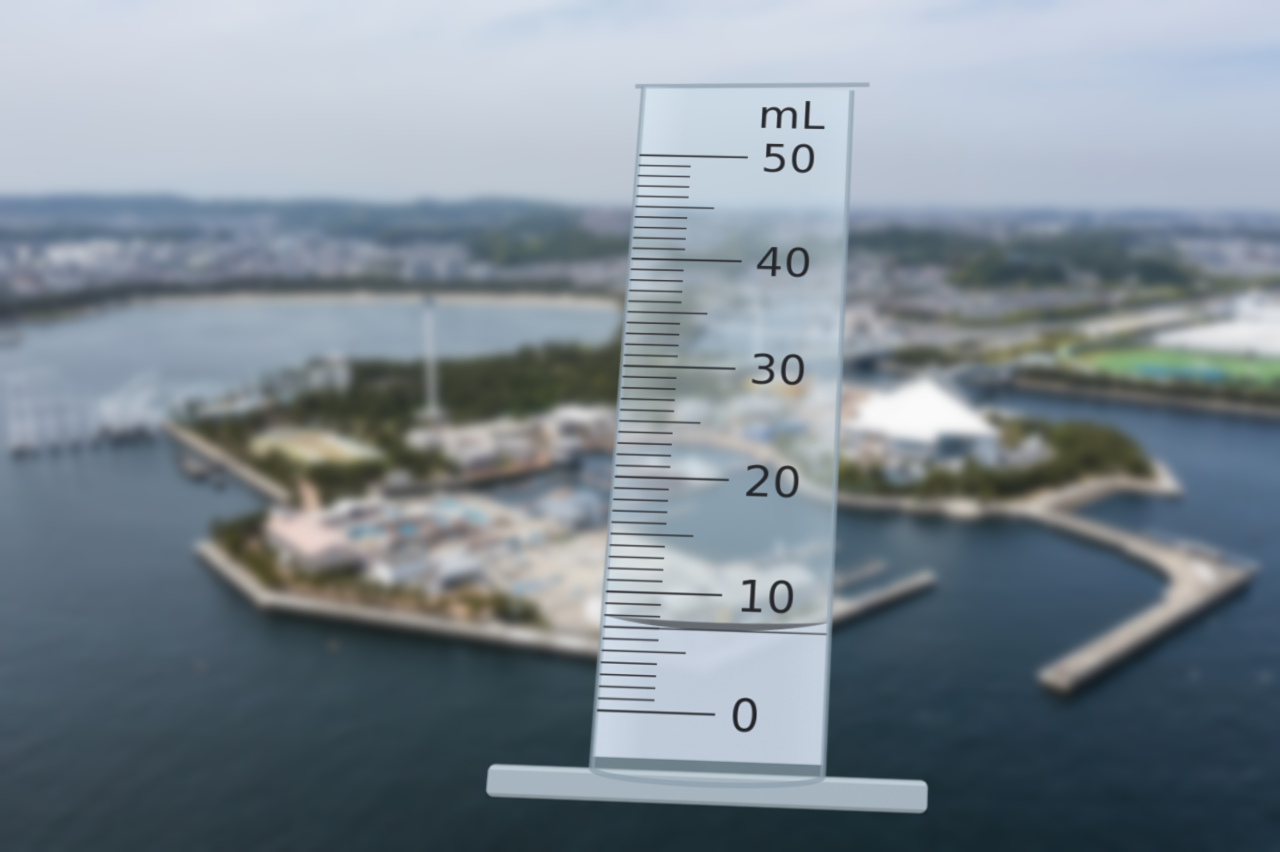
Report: 7; mL
